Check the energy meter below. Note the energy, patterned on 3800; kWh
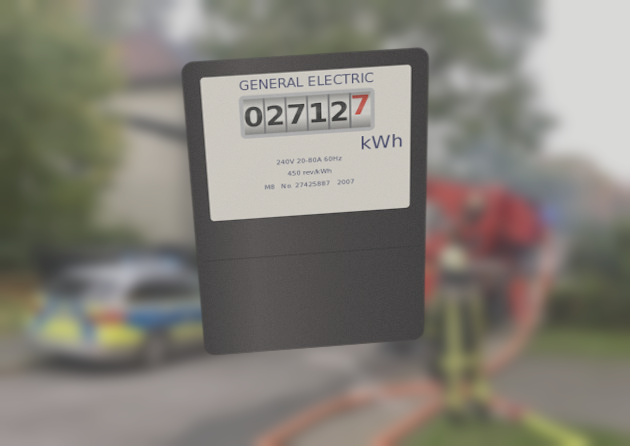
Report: 2712.7; kWh
